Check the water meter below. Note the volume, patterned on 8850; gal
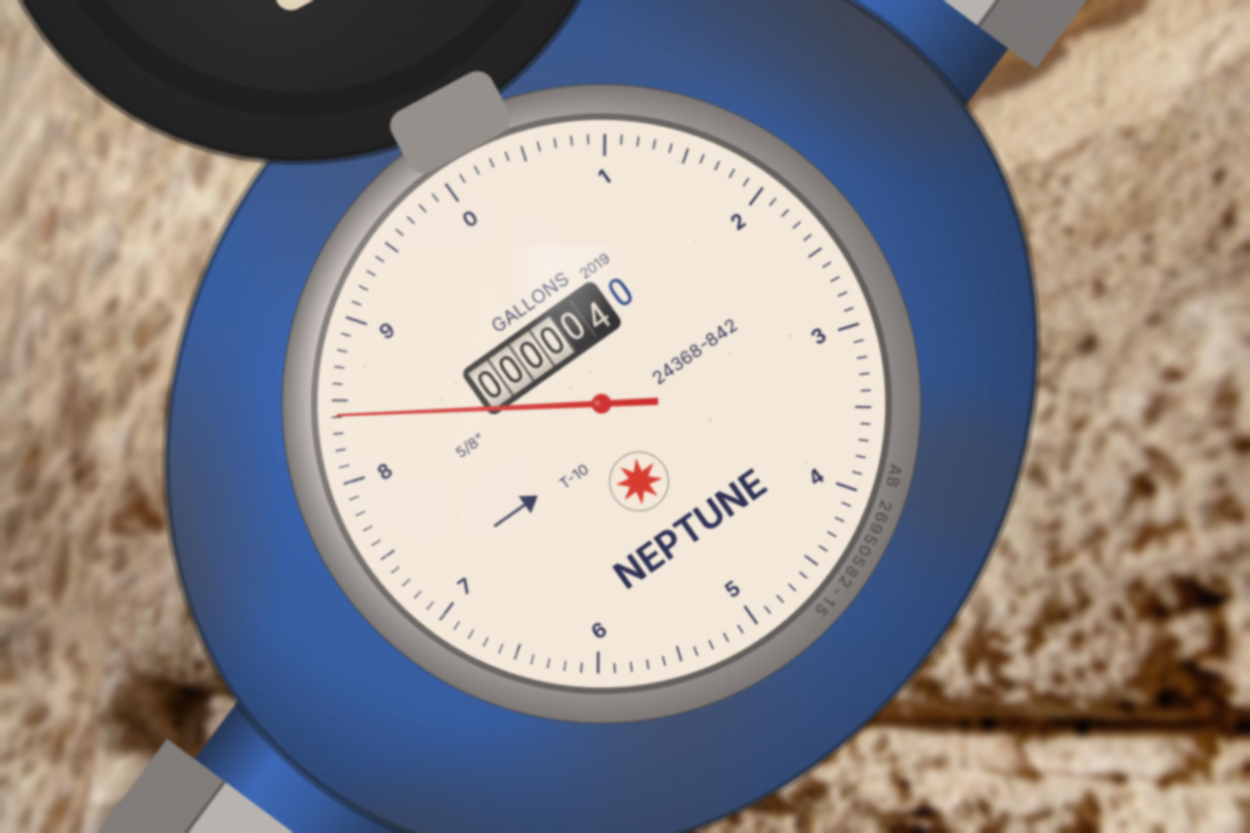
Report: 38.4; gal
